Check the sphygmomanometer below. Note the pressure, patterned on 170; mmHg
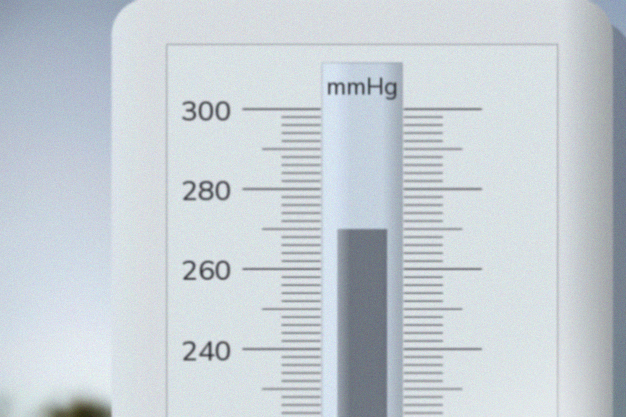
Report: 270; mmHg
